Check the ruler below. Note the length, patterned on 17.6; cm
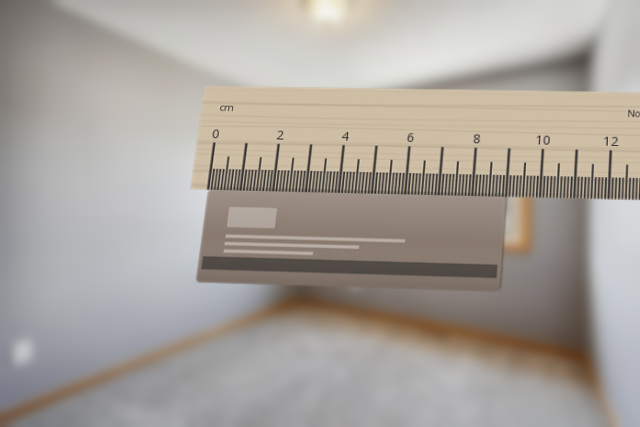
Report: 9; cm
